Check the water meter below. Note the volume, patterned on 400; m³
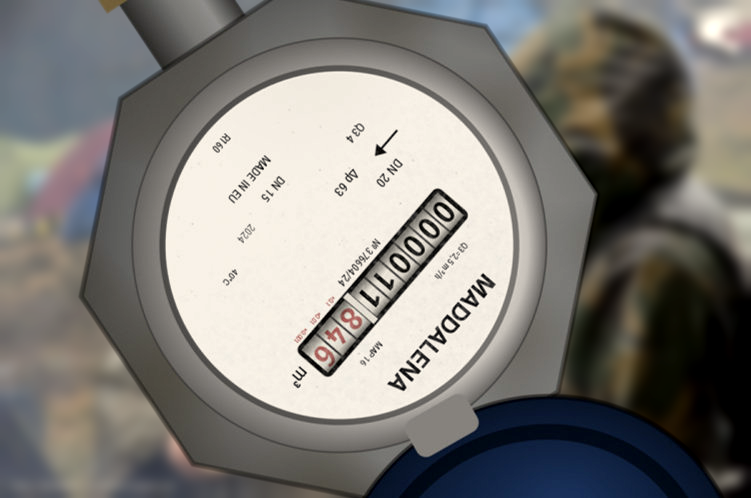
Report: 11.846; m³
